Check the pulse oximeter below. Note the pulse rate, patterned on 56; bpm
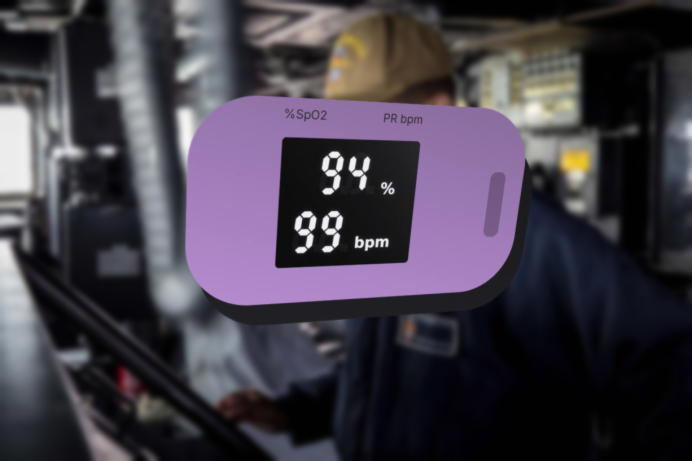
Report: 99; bpm
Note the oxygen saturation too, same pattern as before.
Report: 94; %
